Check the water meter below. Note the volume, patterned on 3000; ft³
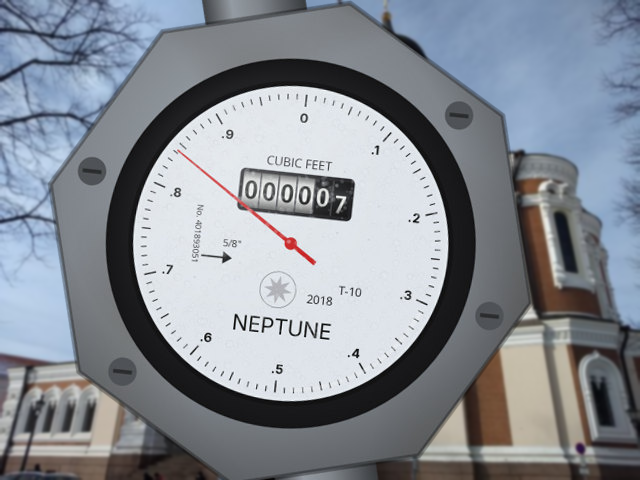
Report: 6.84; ft³
